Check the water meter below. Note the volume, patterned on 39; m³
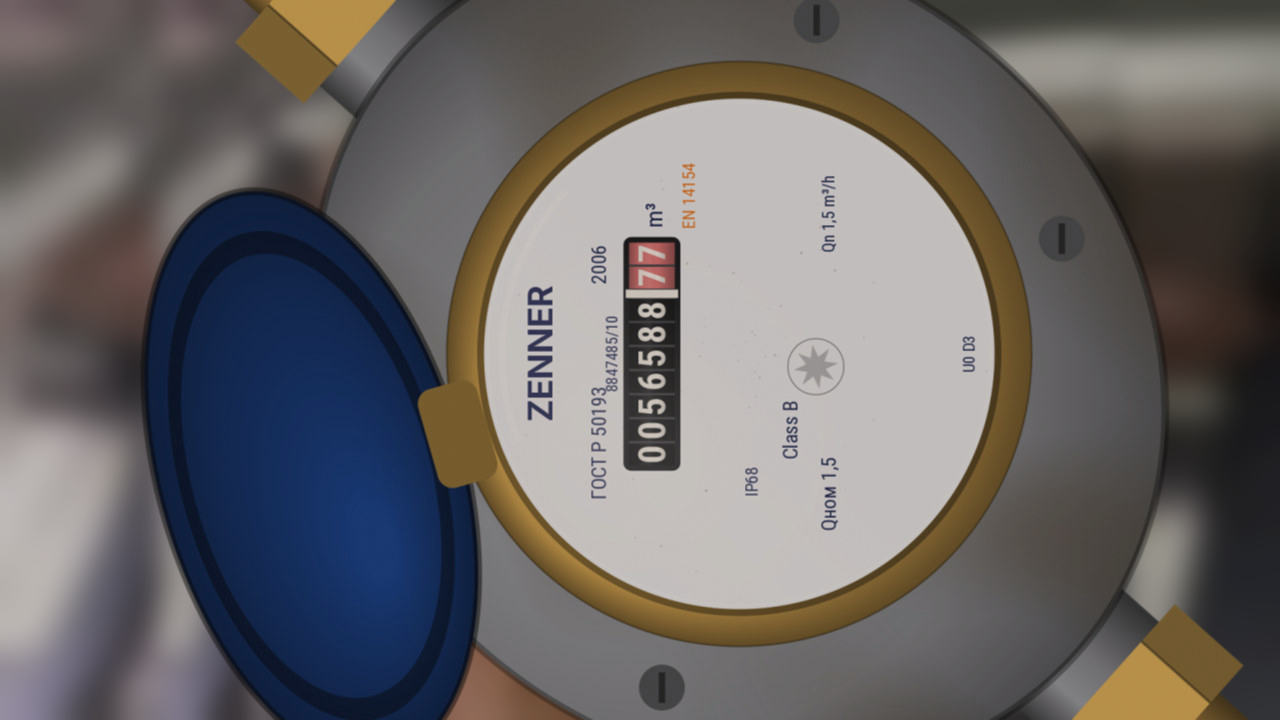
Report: 56588.77; m³
